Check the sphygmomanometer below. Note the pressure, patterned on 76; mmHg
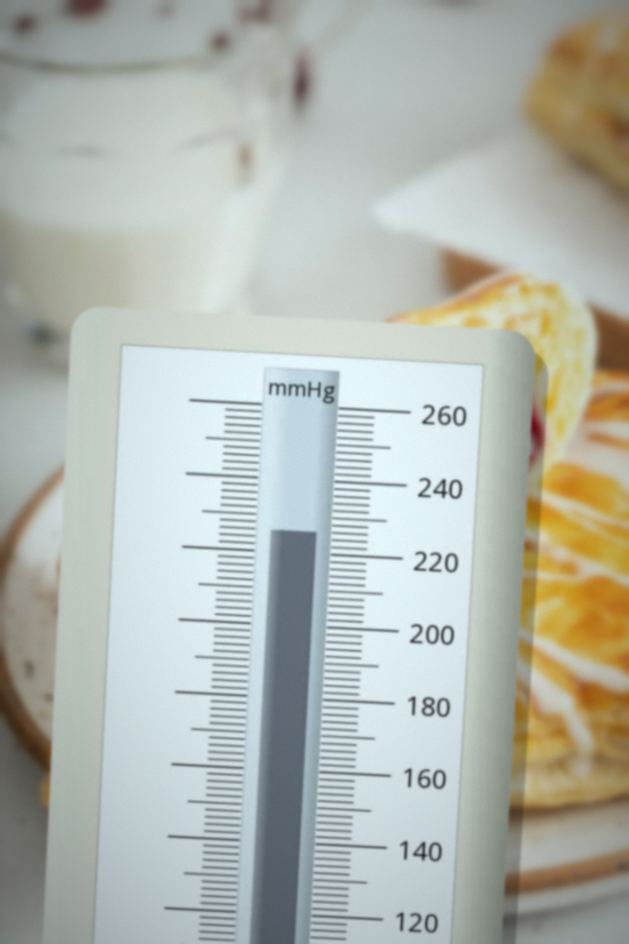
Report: 226; mmHg
